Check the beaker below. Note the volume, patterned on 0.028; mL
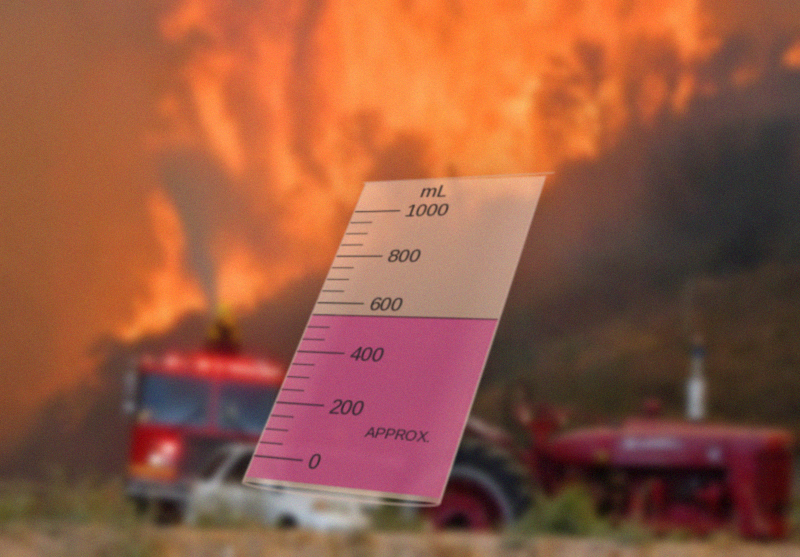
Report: 550; mL
